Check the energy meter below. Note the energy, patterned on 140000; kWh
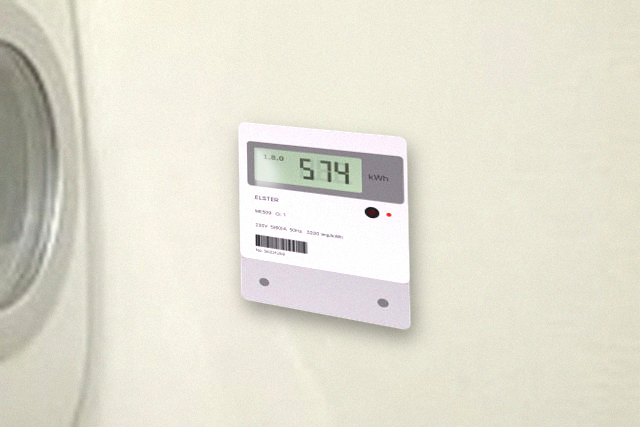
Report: 574; kWh
